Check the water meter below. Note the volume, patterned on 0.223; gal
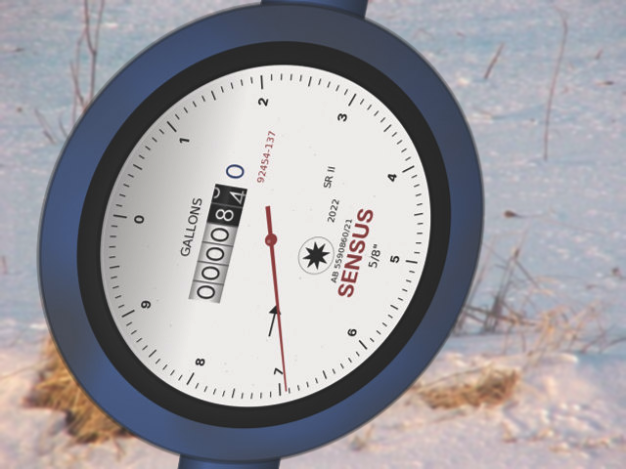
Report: 836.9; gal
